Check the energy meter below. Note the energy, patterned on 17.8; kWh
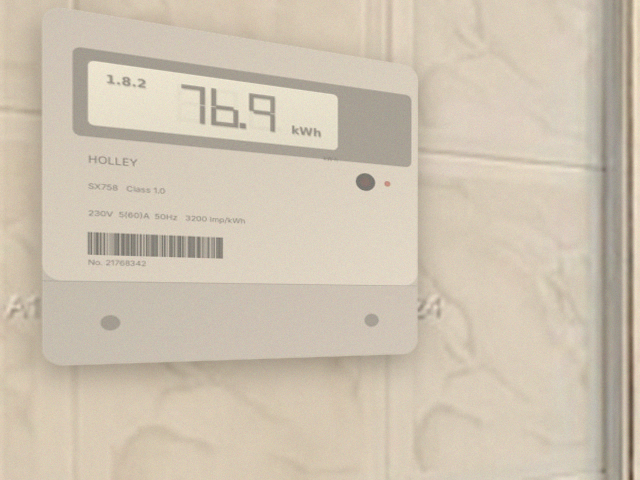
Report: 76.9; kWh
